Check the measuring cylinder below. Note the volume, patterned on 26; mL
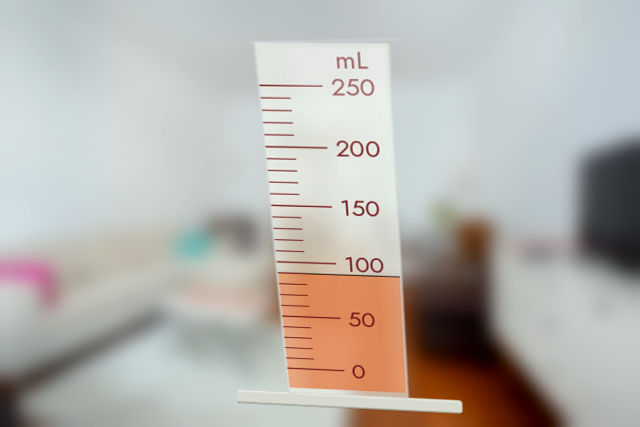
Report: 90; mL
